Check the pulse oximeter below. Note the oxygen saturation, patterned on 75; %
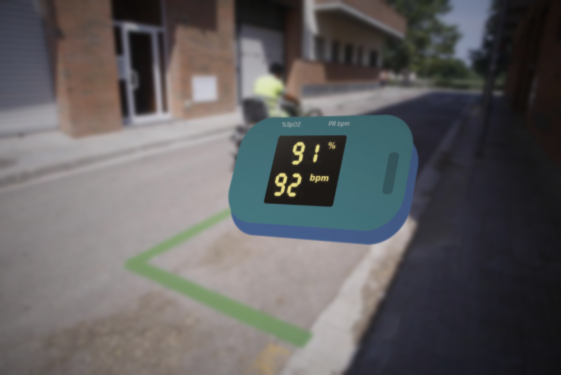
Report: 91; %
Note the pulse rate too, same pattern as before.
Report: 92; bpm
